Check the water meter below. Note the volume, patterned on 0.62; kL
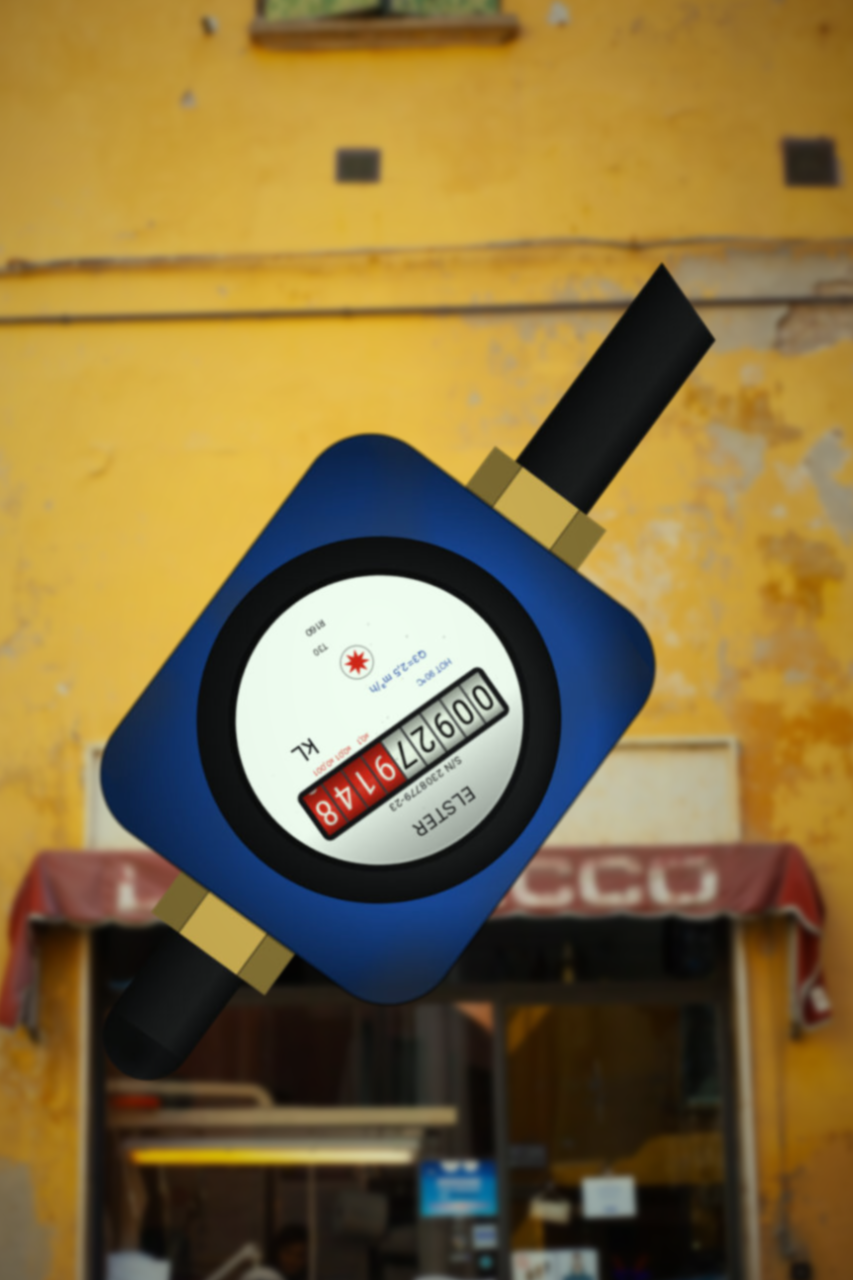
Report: 927.9148; kL
